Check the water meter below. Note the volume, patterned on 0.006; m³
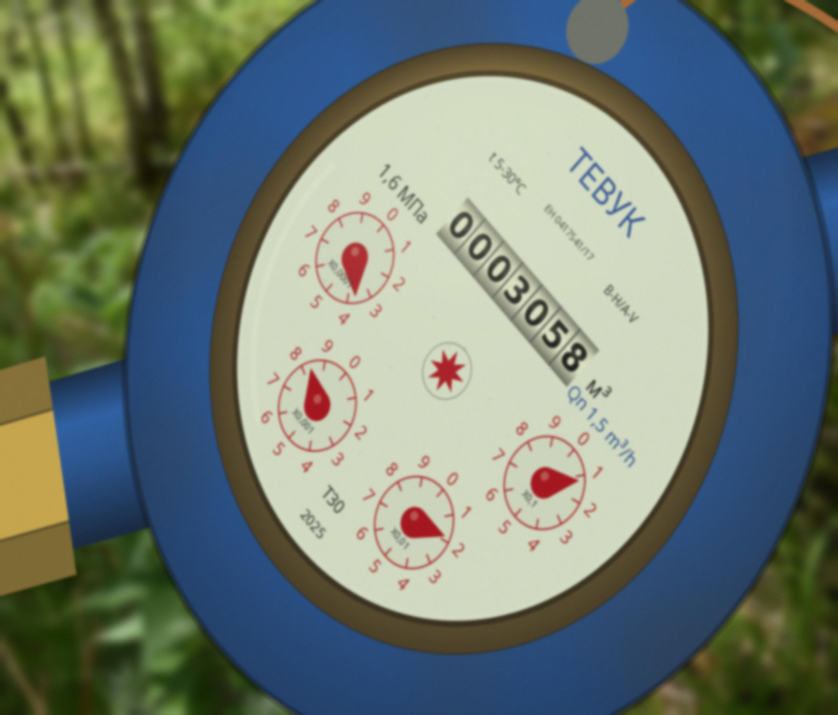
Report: 3058.1183; m³
